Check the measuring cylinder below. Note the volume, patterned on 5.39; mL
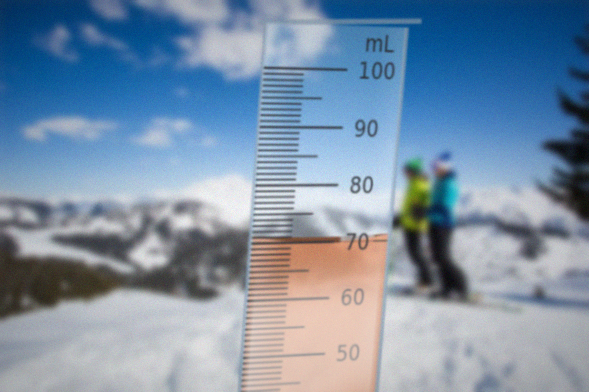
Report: 70; mL
